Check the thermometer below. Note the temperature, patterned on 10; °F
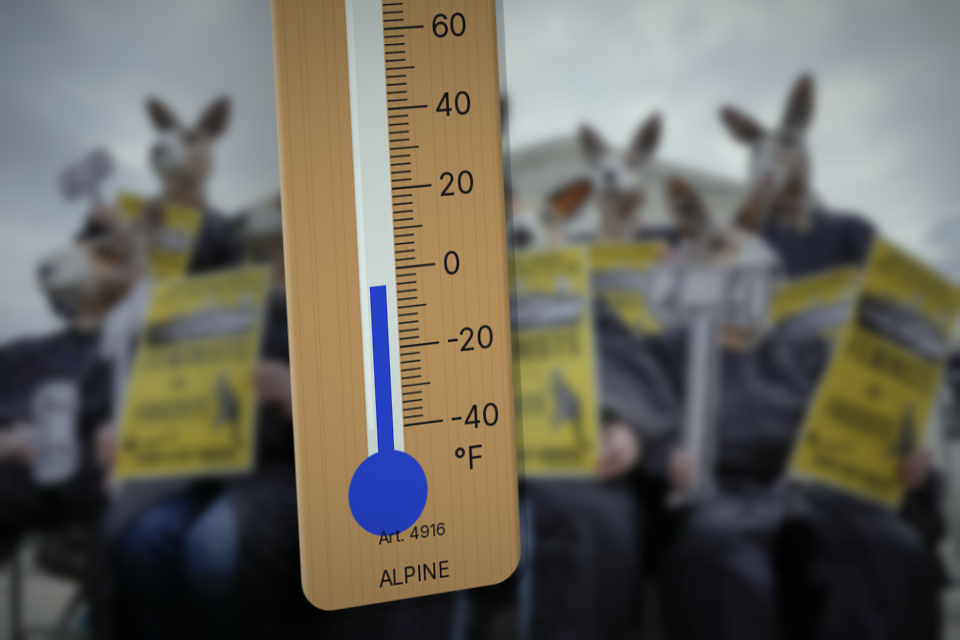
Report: -4; °F
